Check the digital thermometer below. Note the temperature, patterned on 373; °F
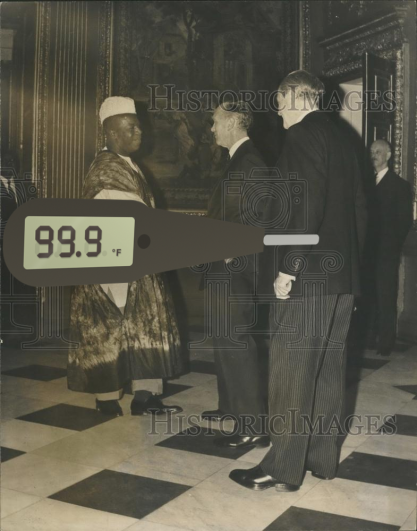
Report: 99.9; °F
